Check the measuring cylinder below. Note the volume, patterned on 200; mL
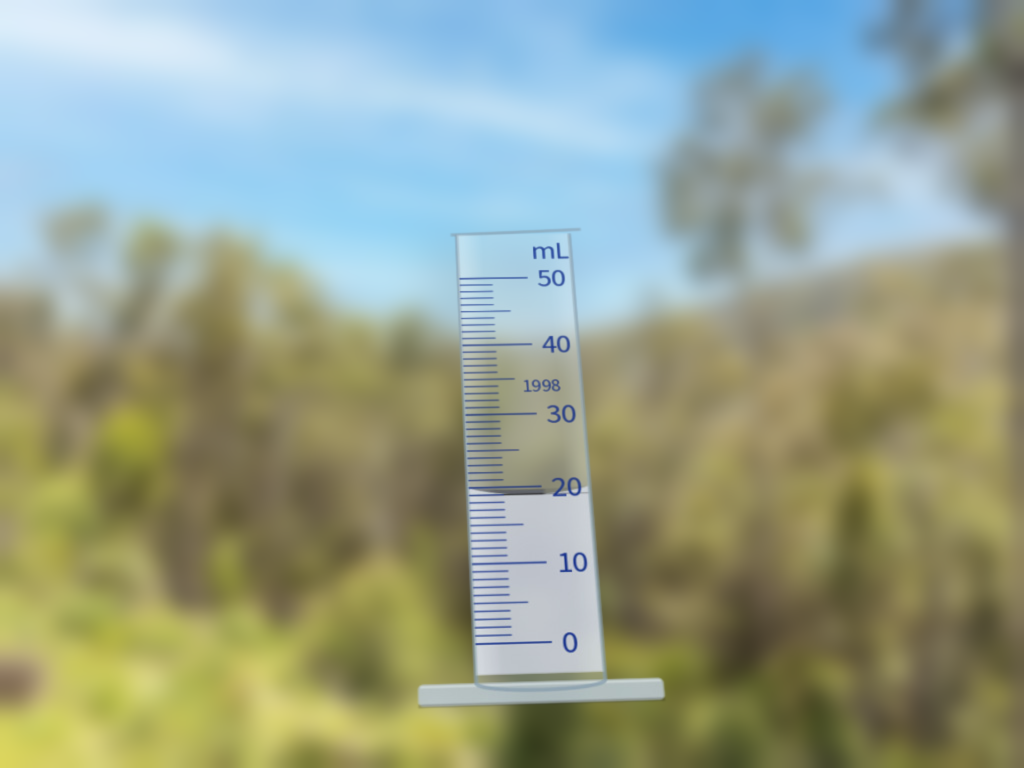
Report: 19; mL
